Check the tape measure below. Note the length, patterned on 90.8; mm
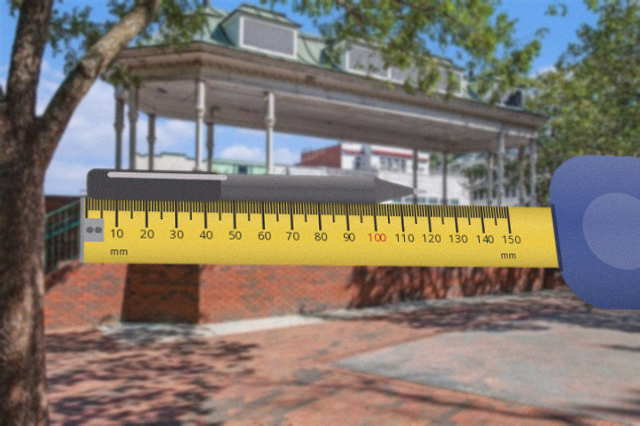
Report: 120; mm
